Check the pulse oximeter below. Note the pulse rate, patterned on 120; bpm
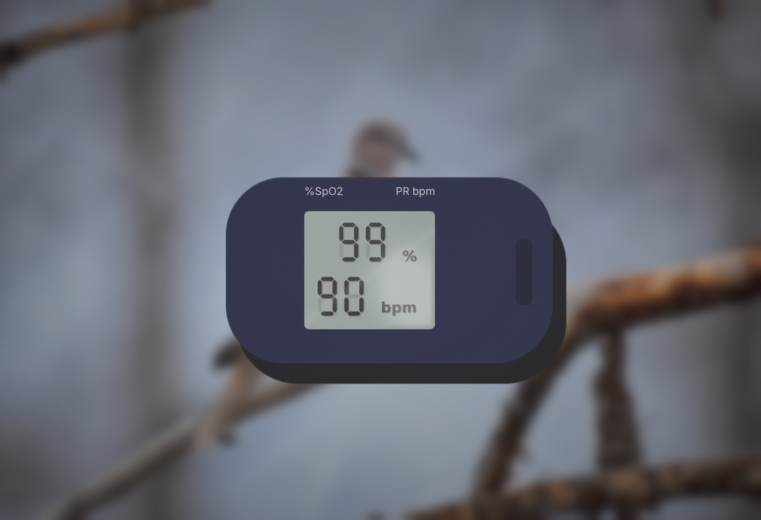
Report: 90; bpm
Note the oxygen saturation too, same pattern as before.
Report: 99; %
